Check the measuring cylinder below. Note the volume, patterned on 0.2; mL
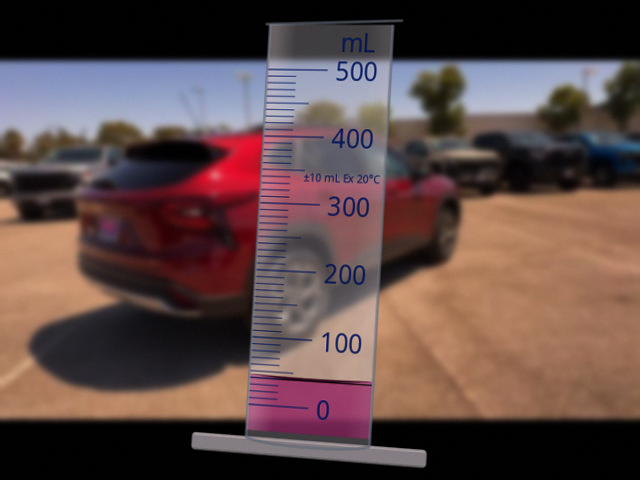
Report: 40; mL
